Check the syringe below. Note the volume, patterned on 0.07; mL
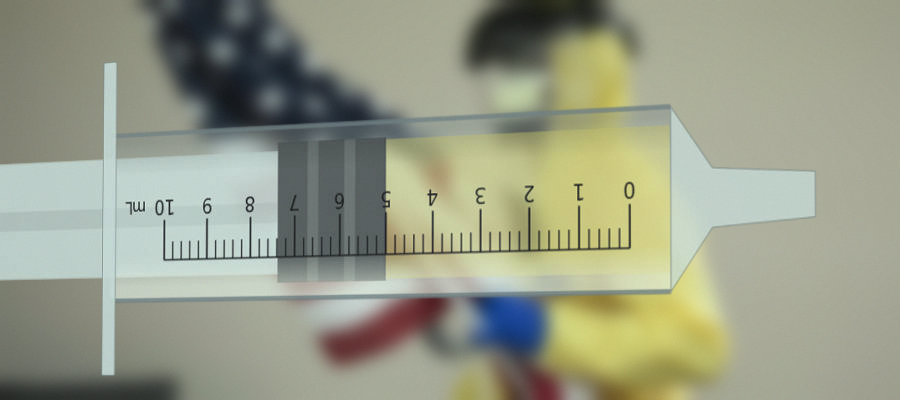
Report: 5; mL
